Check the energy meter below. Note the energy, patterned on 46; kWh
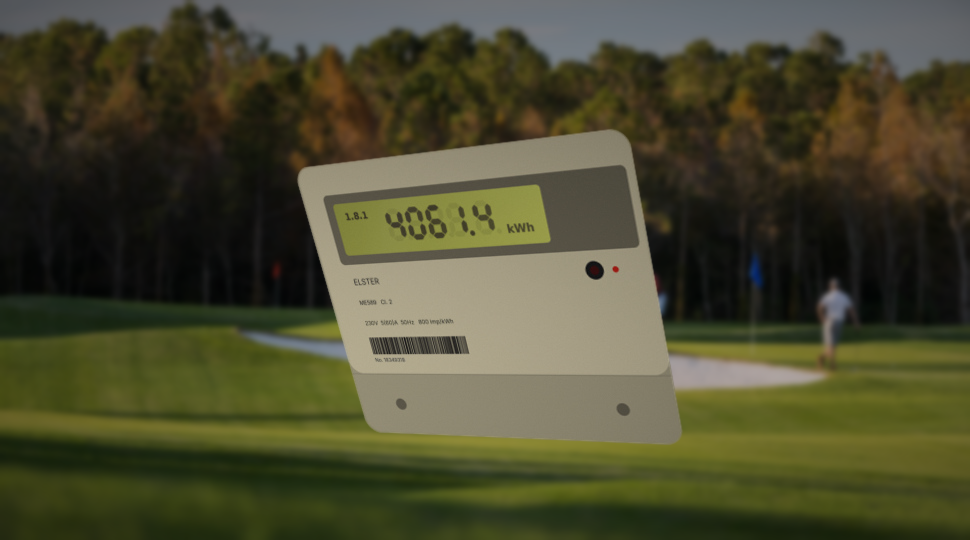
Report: 4061.4; kWh
